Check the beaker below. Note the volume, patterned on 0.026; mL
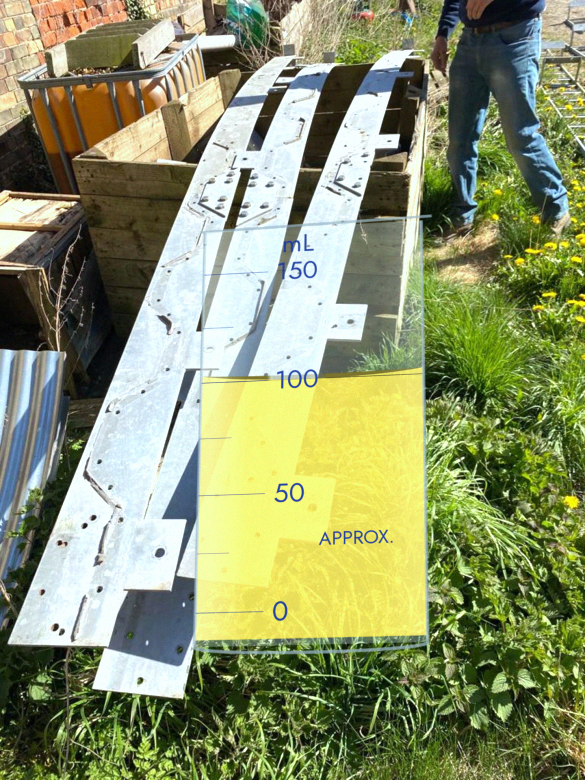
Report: 100; mL
